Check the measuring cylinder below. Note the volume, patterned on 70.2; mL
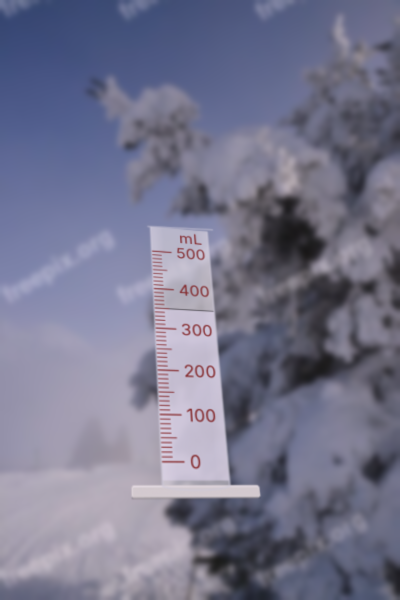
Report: 350; mL
